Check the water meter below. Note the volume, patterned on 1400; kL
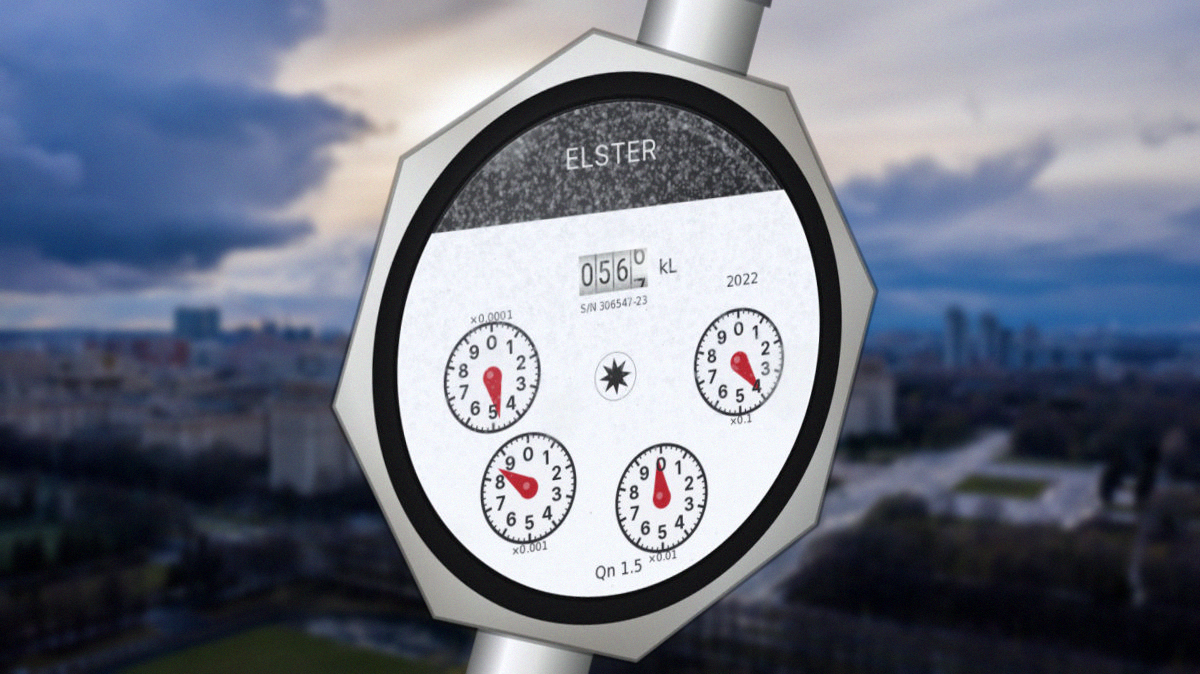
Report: 566.3984; kL
